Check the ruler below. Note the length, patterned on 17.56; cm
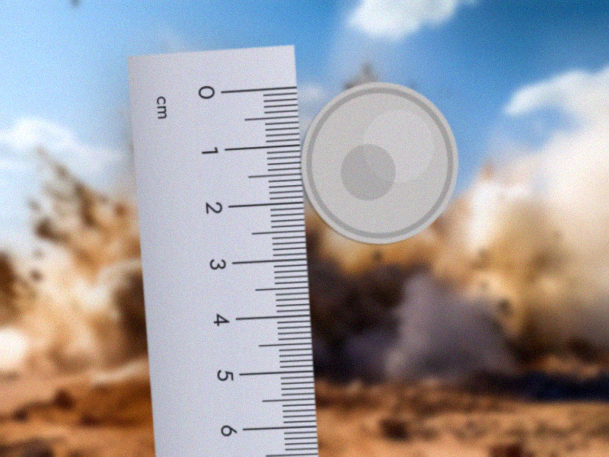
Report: 2.8; cm
